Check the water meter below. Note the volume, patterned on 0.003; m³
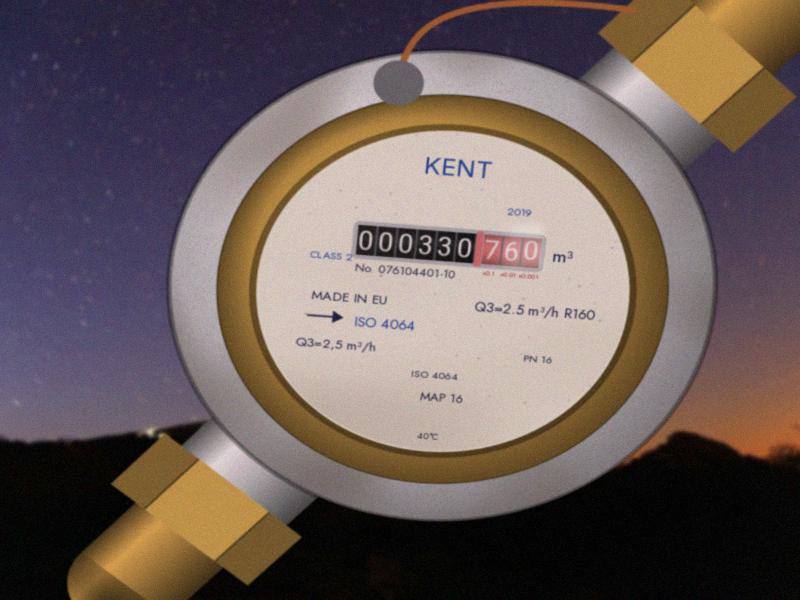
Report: 330.760; m³
